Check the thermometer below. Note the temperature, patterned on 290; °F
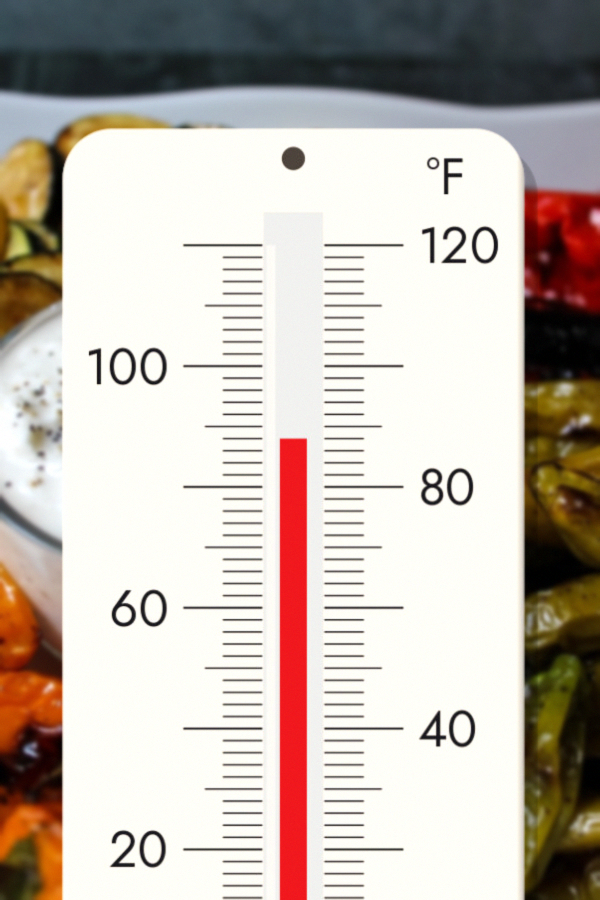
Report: 88; °F
